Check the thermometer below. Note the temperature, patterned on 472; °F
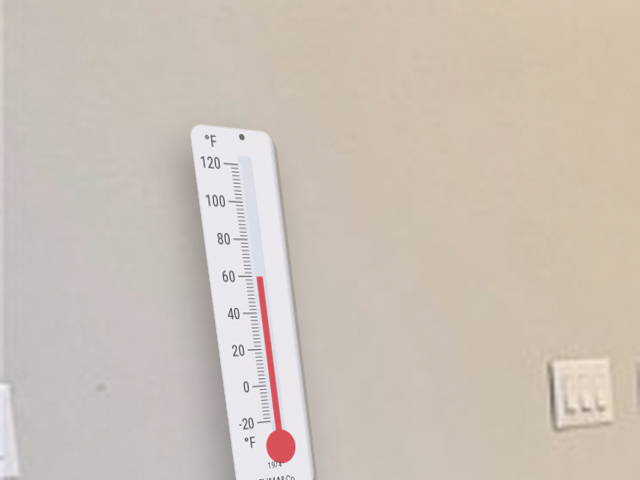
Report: 60; °F
